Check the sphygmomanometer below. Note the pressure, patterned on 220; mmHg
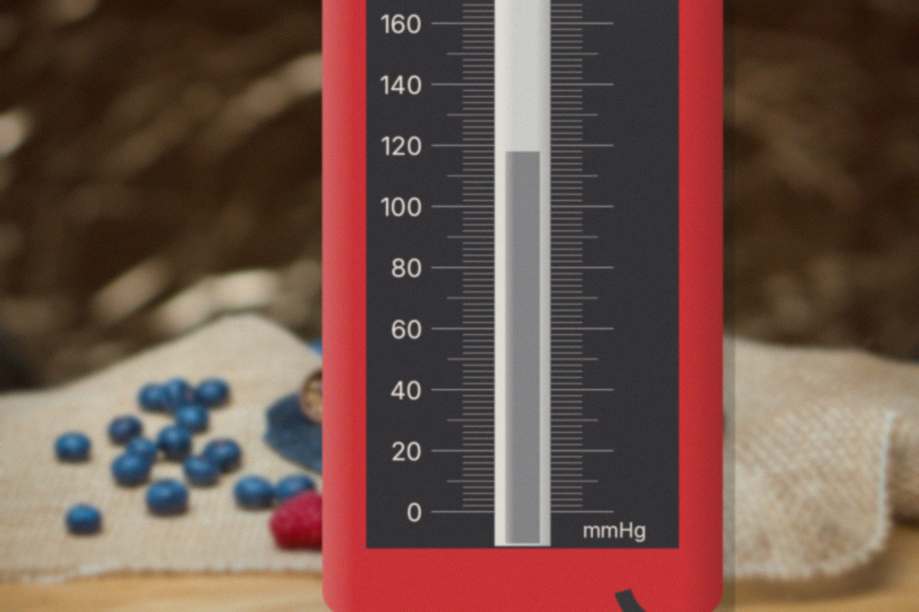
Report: 118; mmHg
